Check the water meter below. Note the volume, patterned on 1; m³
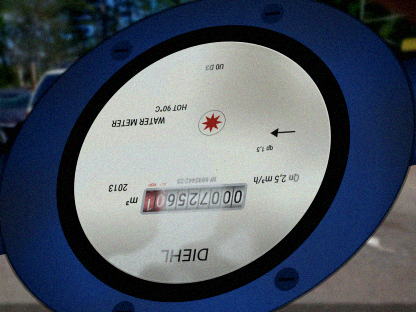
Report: 7256.01; m³
